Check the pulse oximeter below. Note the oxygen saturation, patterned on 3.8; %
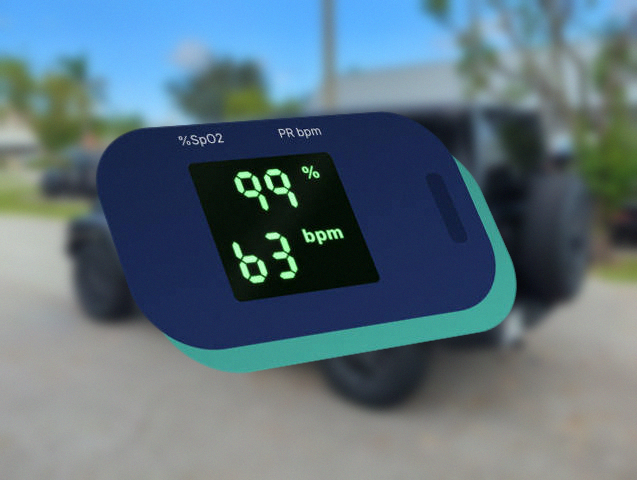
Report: 99; %
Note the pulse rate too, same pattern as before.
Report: 63; bpm
